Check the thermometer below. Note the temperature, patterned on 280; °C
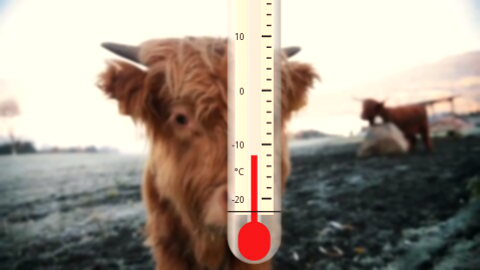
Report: -12; °C
